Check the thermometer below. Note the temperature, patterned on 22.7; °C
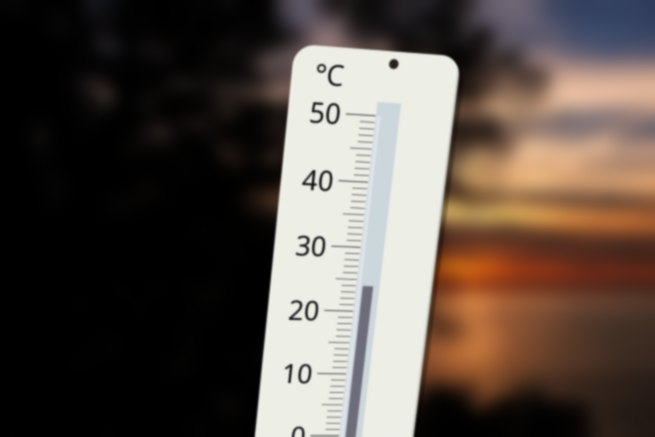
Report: 24; °C
